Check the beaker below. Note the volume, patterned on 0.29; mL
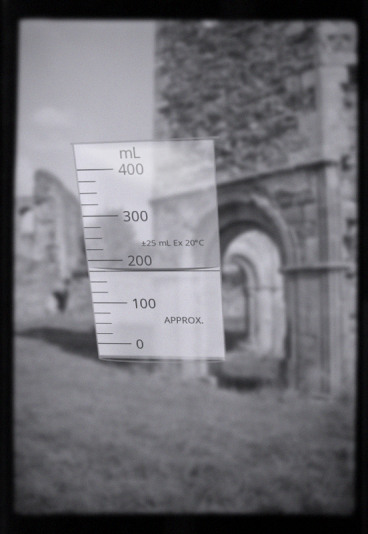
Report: 175; mL
